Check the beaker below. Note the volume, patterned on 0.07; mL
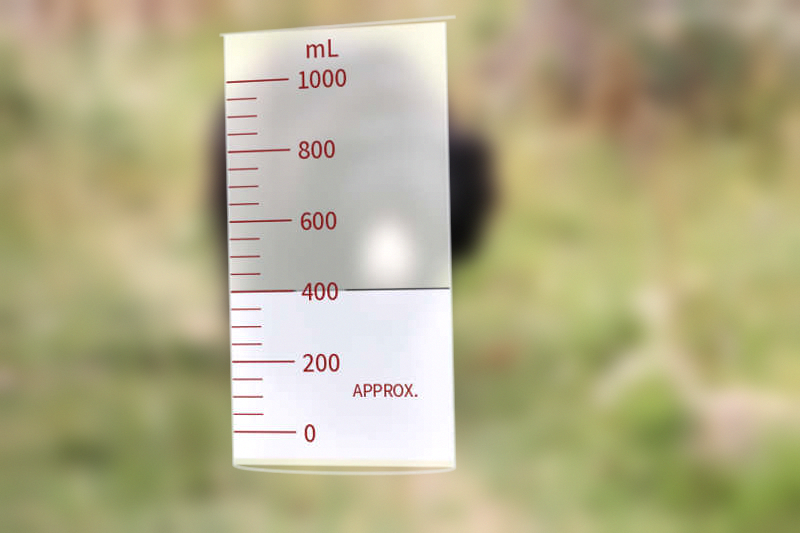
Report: 400; mL
